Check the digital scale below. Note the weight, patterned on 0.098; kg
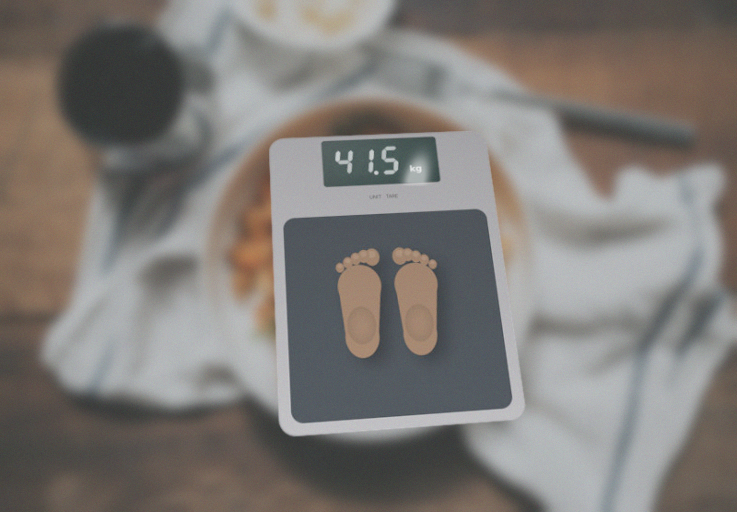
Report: 41.5; kg
